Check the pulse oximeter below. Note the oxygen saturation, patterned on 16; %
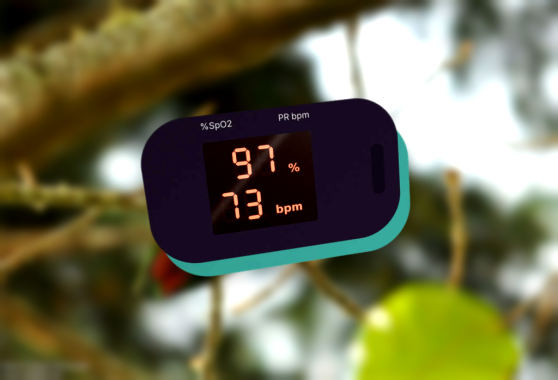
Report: 97; %
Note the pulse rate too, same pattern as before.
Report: 73; bpm
